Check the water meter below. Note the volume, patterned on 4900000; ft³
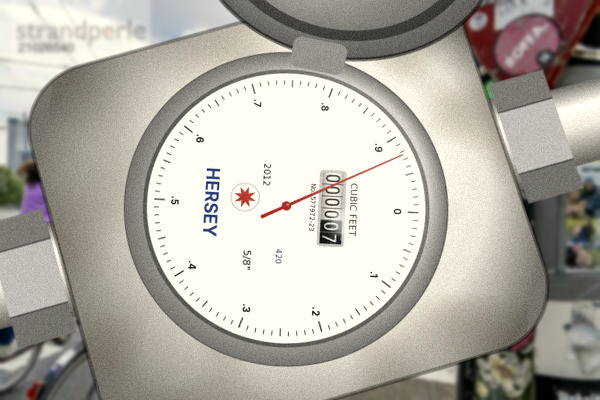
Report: 6.92; ft³
